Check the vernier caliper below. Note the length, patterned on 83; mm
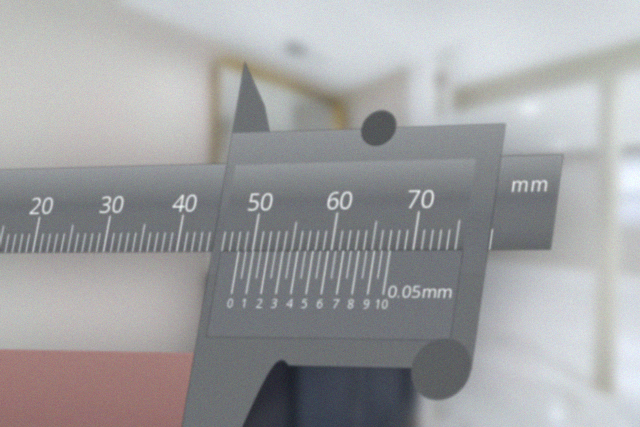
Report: 48.2; mm
